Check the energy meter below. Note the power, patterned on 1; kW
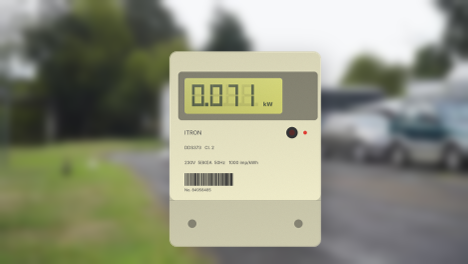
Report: 0.071; kW
